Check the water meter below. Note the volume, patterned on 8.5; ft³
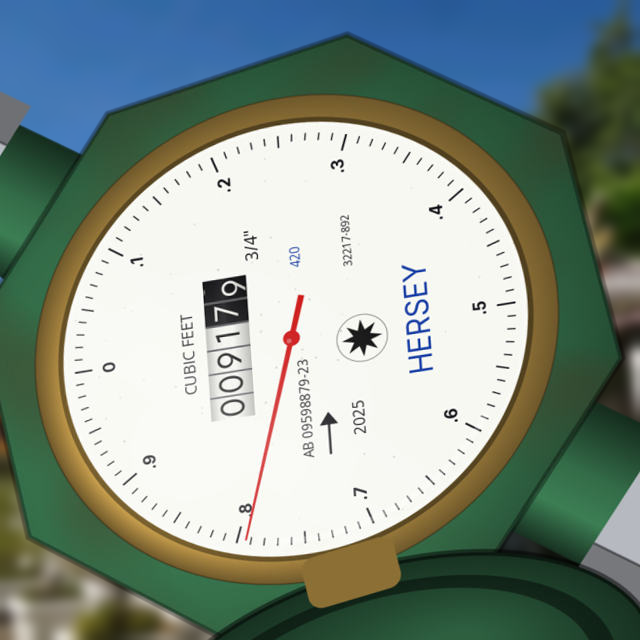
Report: 9178.79; ft³
